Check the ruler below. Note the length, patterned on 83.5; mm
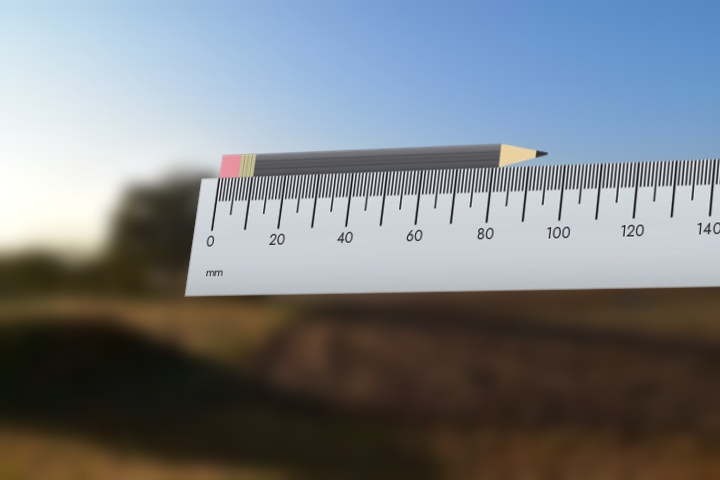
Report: 95; mm
